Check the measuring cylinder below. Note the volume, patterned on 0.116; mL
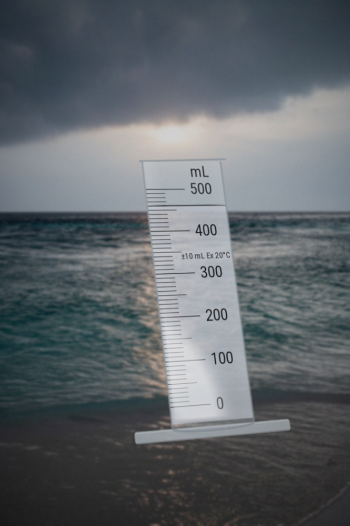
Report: 460; mL
